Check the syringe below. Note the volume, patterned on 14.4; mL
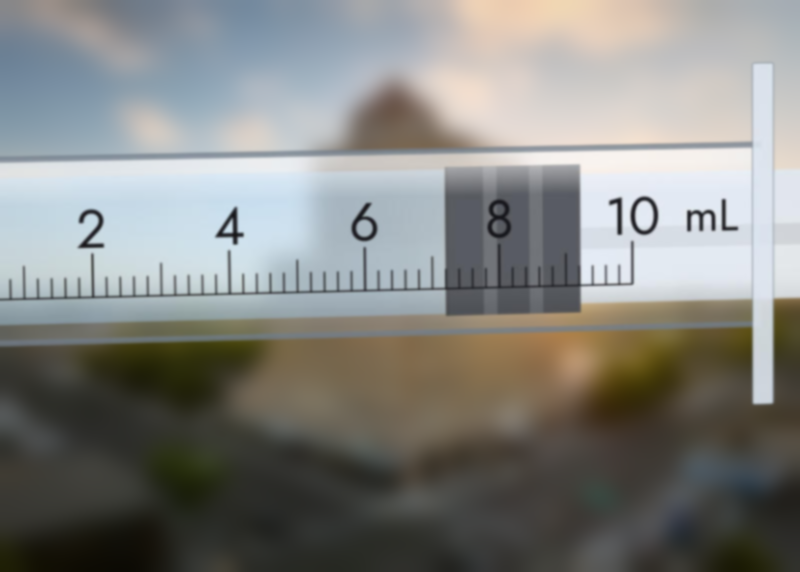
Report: 7.2; mL
